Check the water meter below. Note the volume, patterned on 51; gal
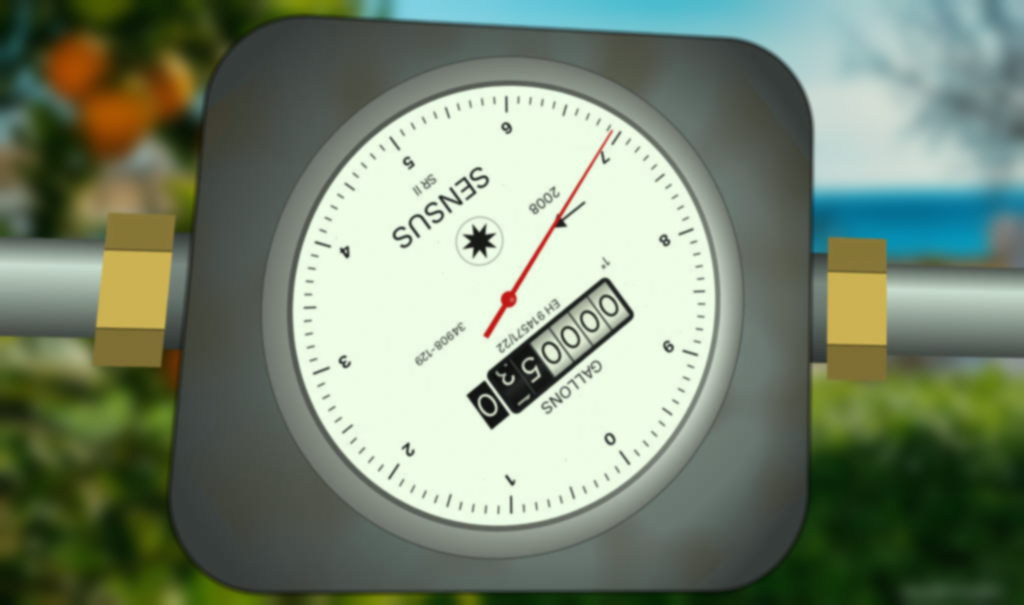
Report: 526.9; gal
